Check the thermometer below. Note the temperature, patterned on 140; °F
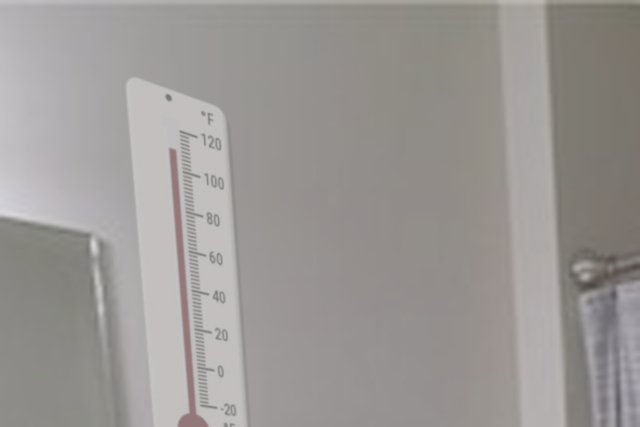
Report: 110; °F
